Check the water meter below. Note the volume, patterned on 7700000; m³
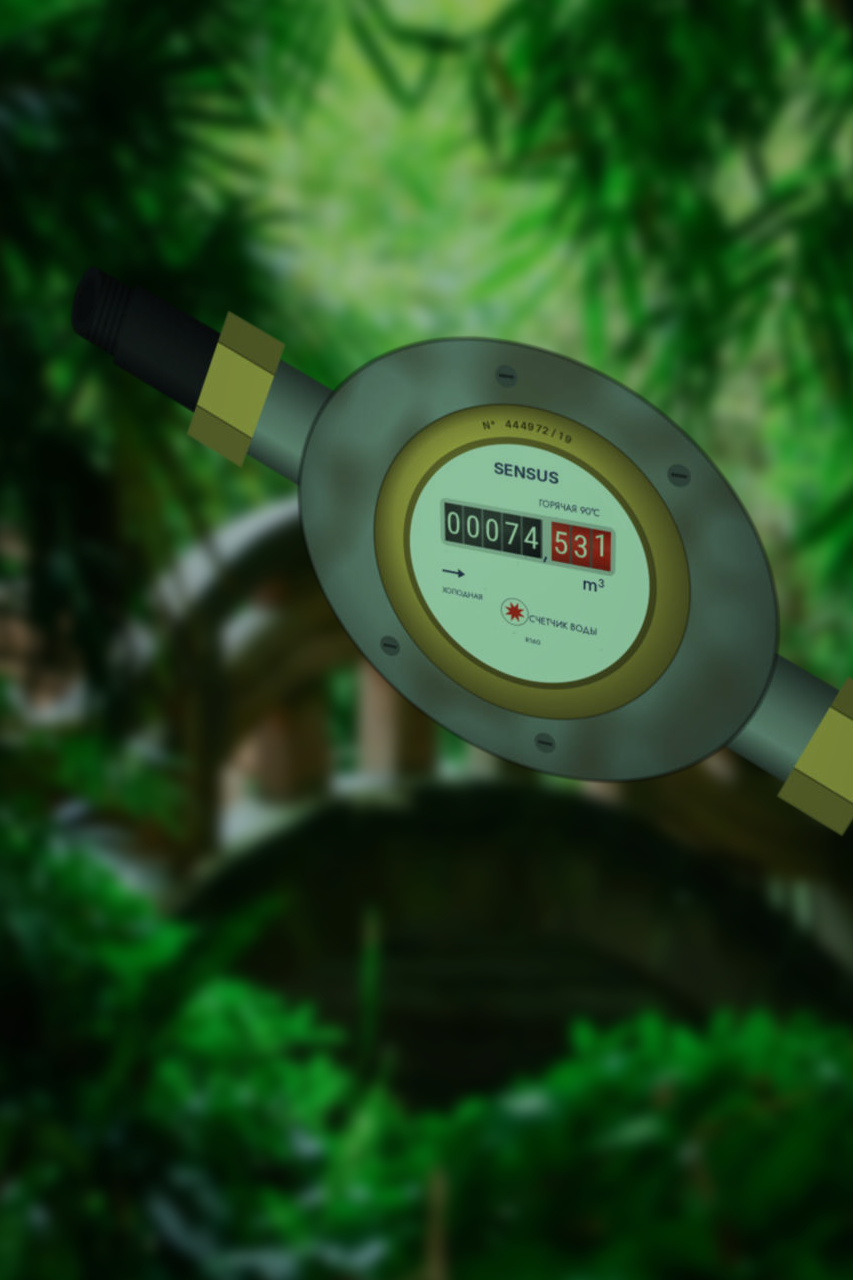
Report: 74.531; m³
